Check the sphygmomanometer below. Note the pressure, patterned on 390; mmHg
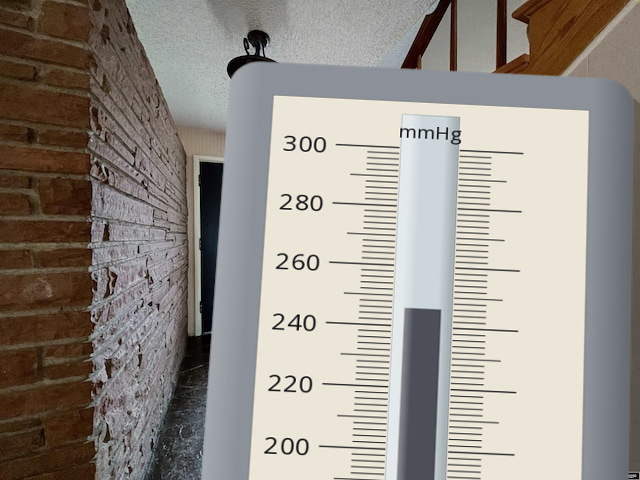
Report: 246; mmHg
